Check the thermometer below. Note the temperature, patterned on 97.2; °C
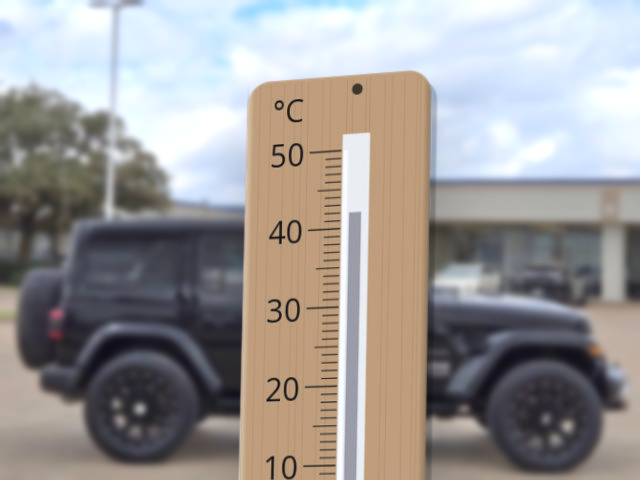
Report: 42; °C
